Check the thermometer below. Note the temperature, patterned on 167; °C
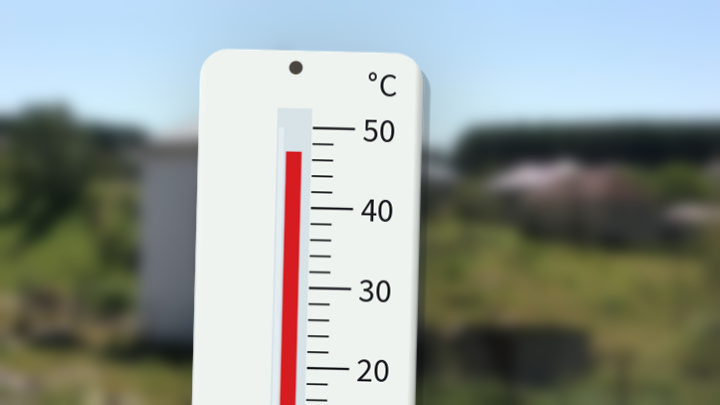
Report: 47; °C
